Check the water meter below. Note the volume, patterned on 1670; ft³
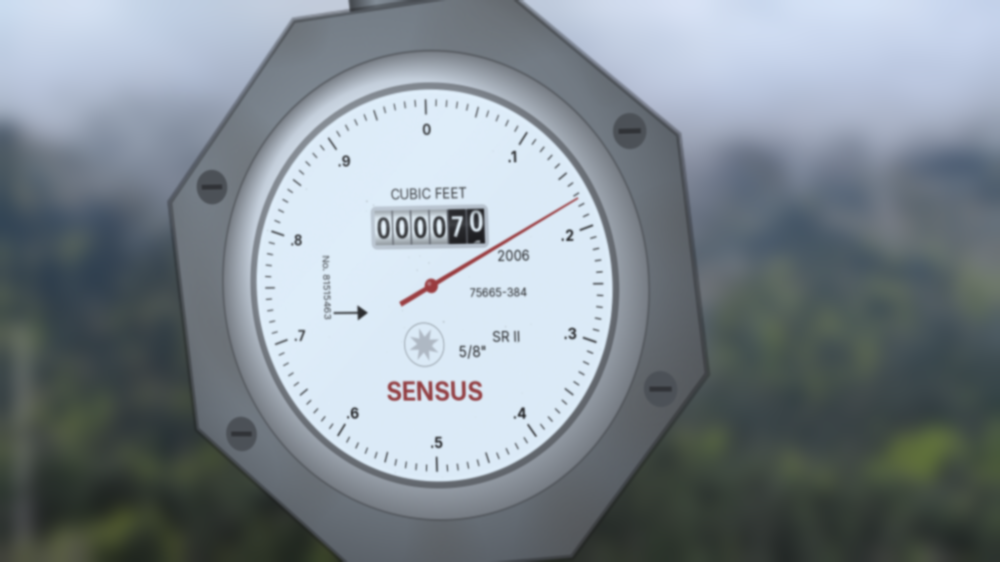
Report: 70.17; ft³
